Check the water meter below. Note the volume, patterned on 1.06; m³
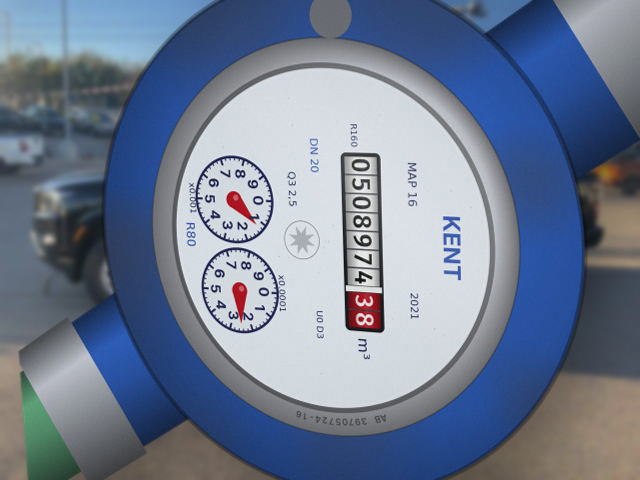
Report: 508974.3812; m³
